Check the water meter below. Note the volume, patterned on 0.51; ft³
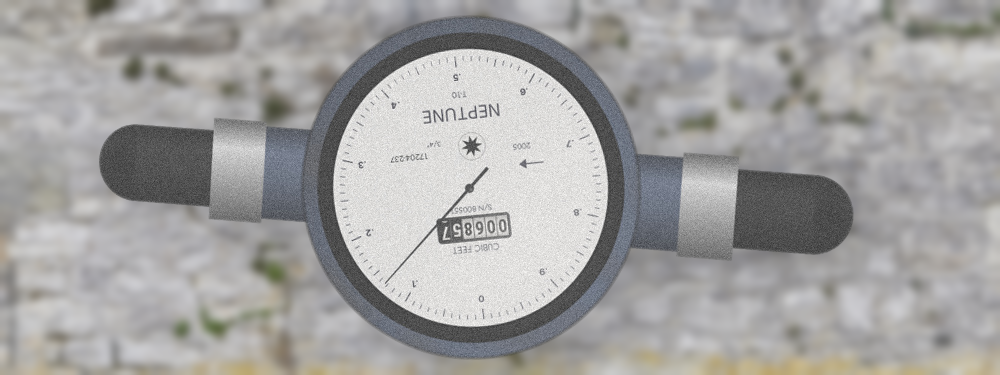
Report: 6857.13; ft³
